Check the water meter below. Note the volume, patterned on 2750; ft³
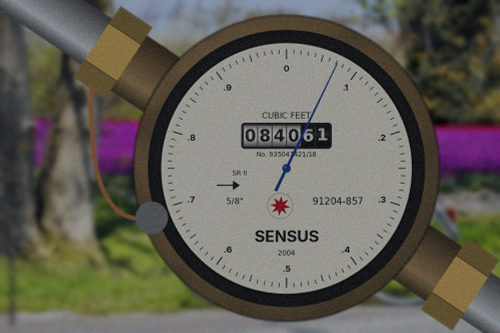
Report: 84061.07; ft³
